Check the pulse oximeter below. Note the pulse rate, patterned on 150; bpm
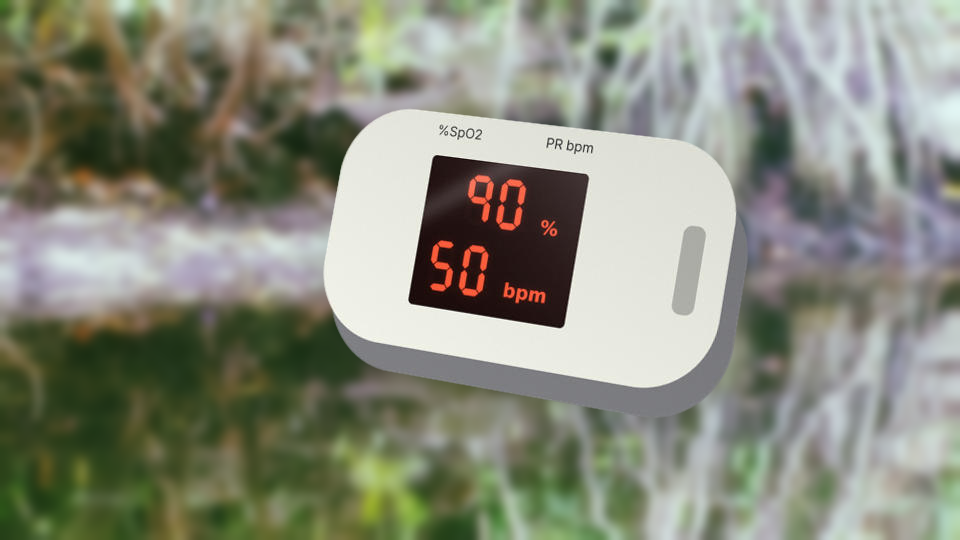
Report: 50; bpm
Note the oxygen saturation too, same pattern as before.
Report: 90; %
